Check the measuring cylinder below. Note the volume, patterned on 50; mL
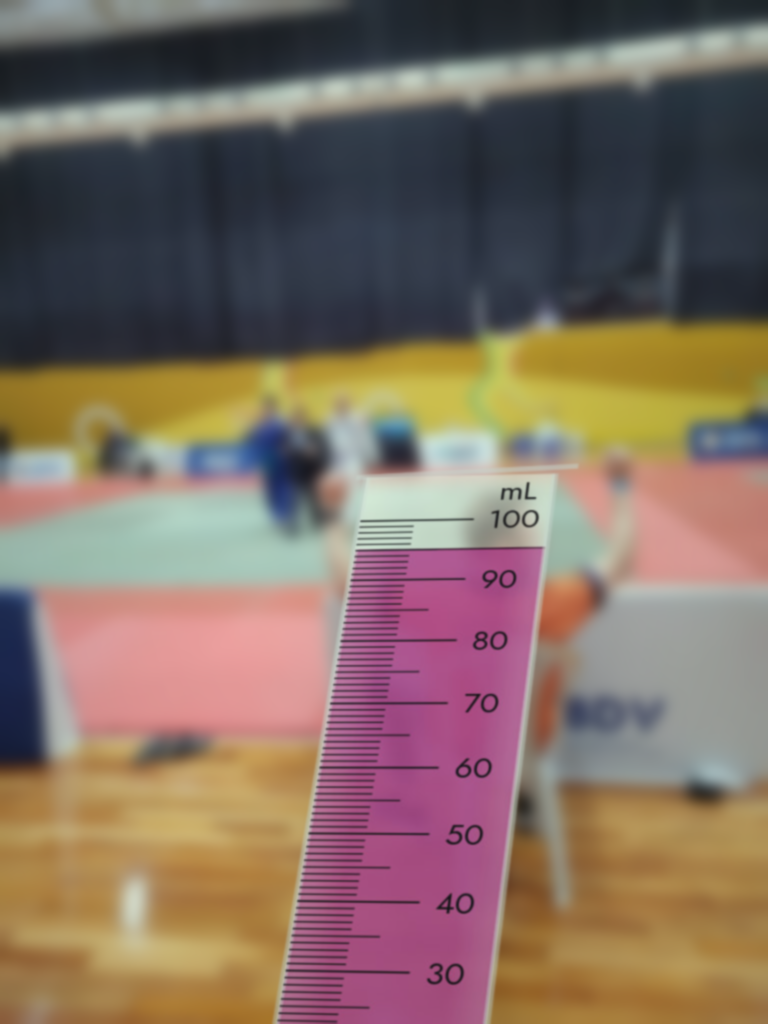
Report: 95; mL
